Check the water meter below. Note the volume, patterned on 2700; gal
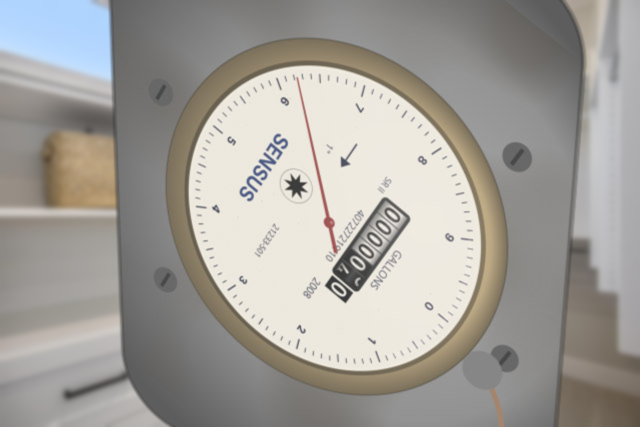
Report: 36.2; gal
